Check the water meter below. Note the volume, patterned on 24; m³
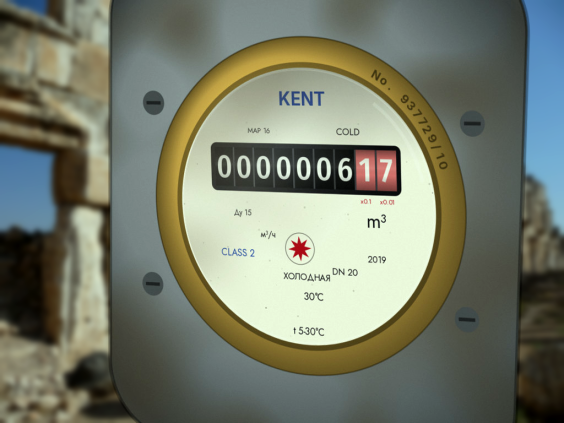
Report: 6.17; m³
